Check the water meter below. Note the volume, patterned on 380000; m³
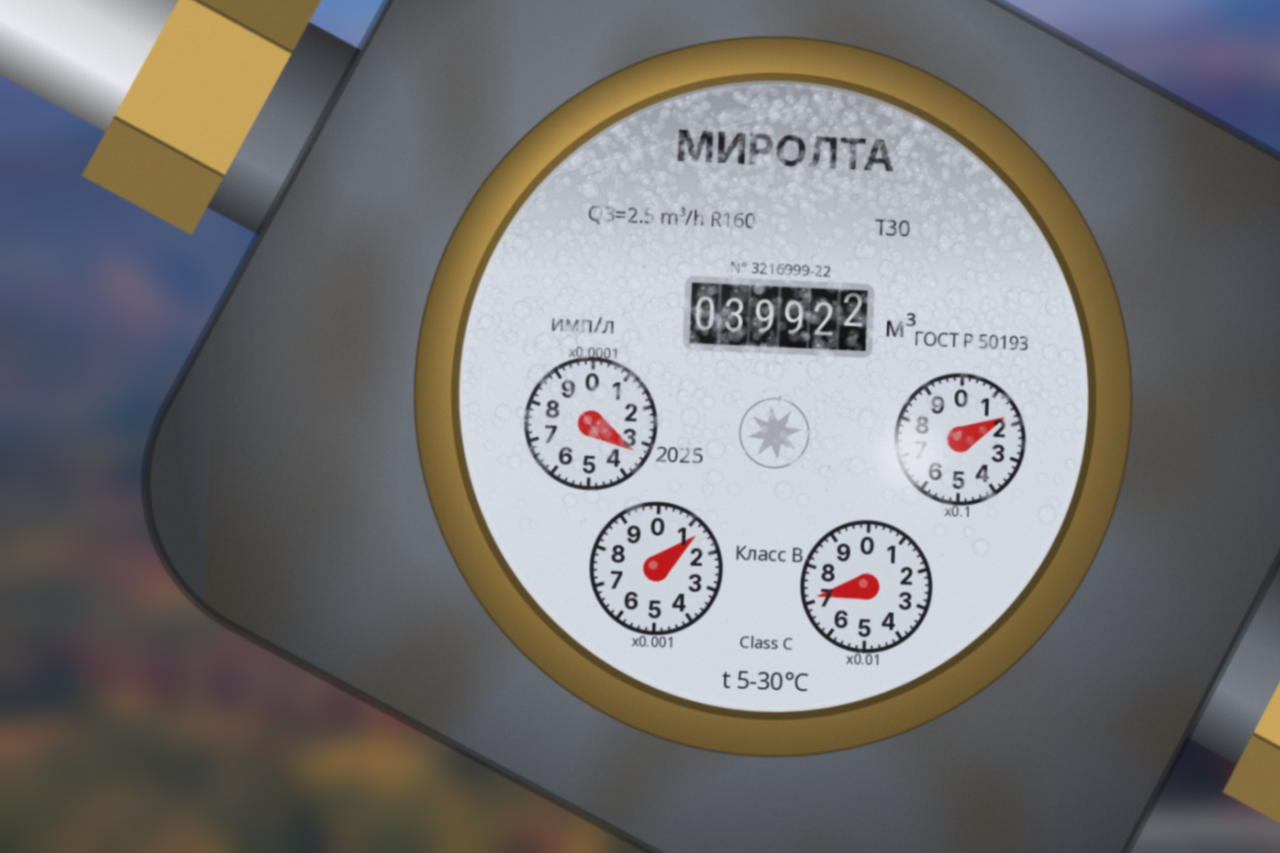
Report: 39922.1713; m³
